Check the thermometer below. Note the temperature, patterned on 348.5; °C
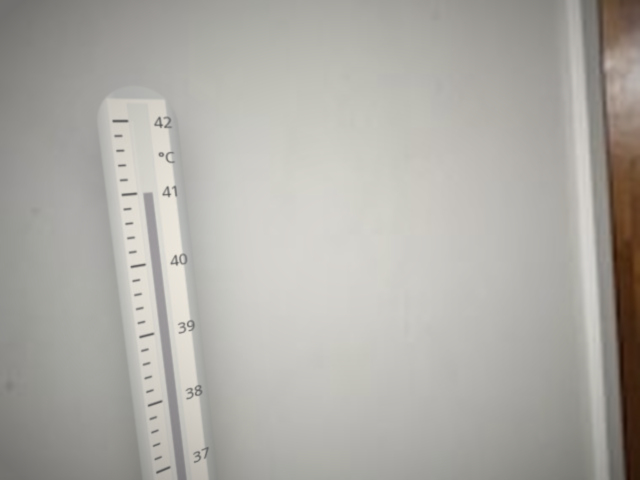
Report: 41; °C
